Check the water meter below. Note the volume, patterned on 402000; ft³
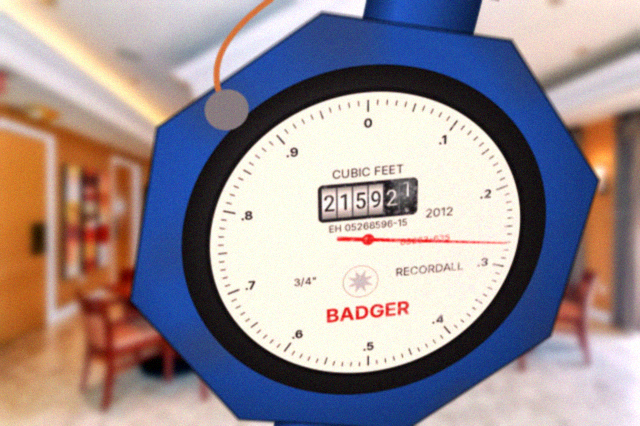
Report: 215921.27; ft³
